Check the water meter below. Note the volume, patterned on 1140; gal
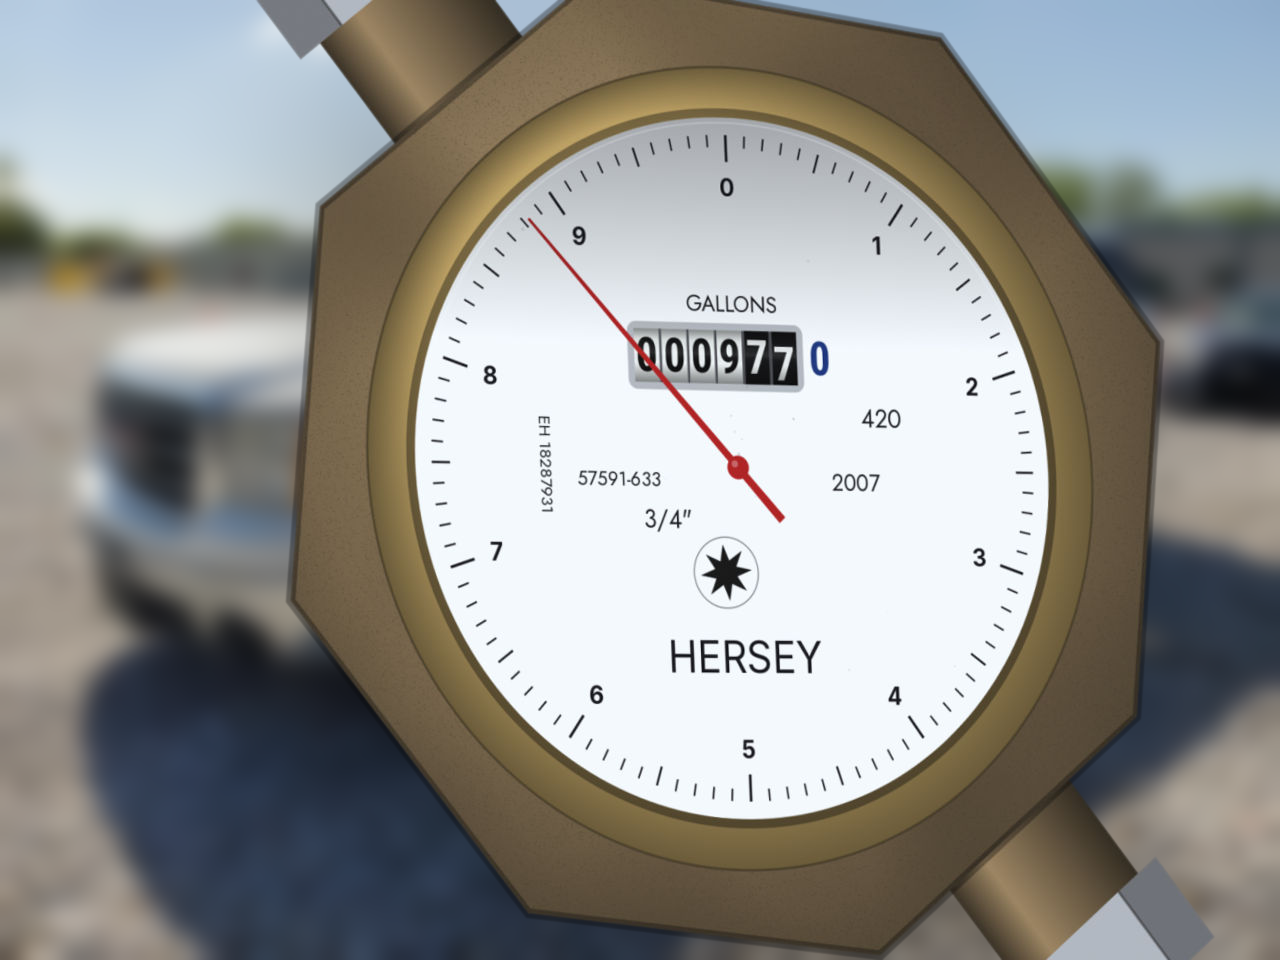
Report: 9768.8; gal
